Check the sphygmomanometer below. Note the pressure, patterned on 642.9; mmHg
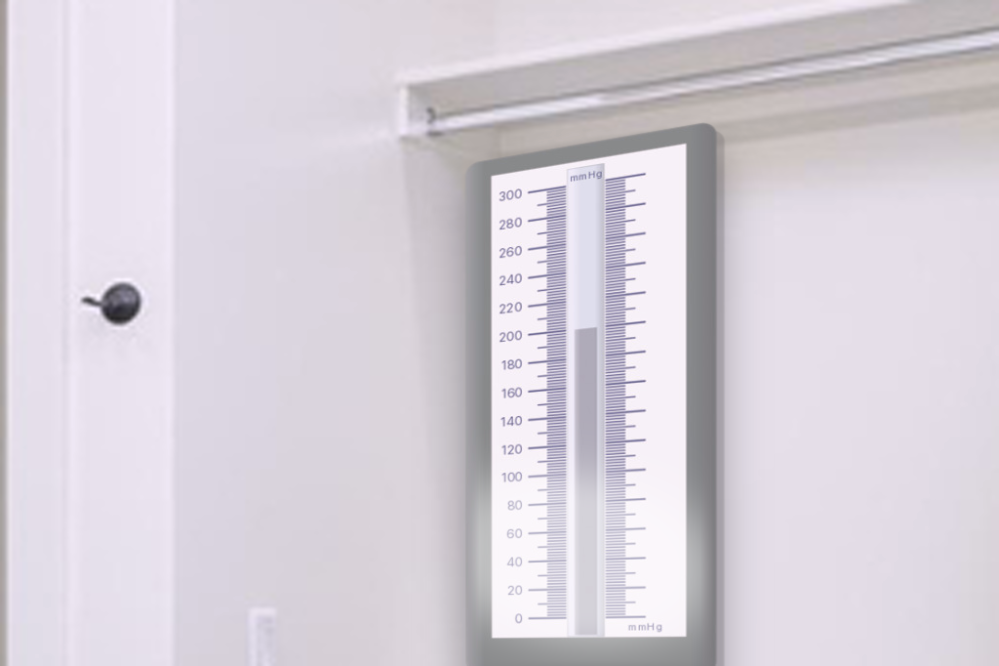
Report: 200; mmHg
